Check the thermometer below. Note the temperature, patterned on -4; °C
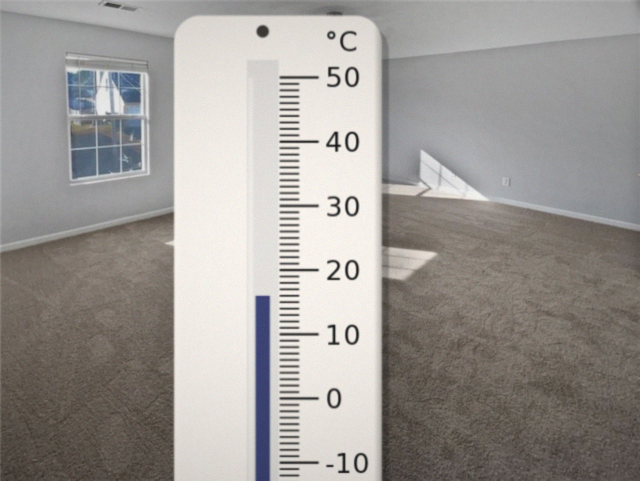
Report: 16; °C
